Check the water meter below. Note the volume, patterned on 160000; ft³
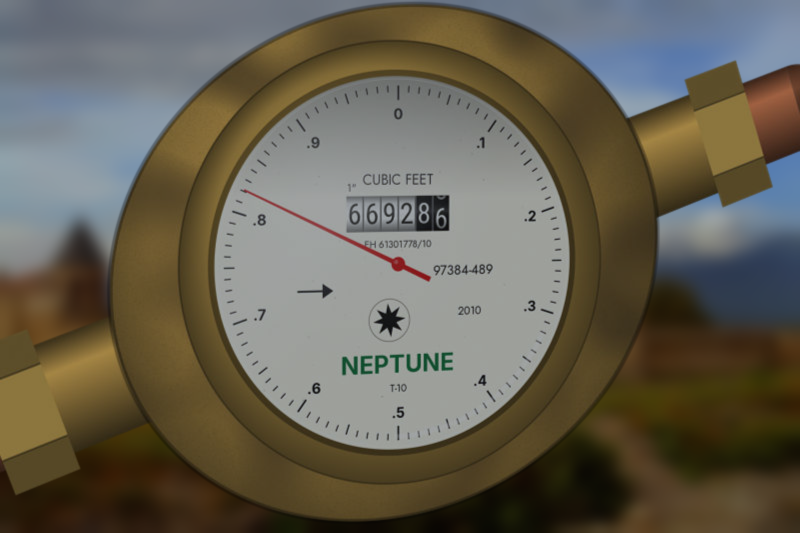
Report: 669285.82; ft³
